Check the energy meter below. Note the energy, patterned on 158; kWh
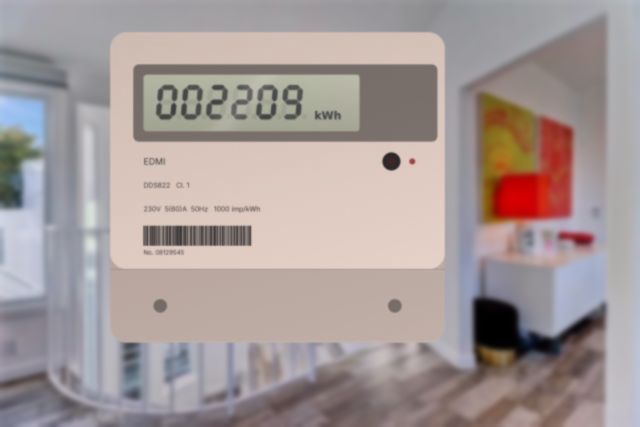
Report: 2209; kWh
